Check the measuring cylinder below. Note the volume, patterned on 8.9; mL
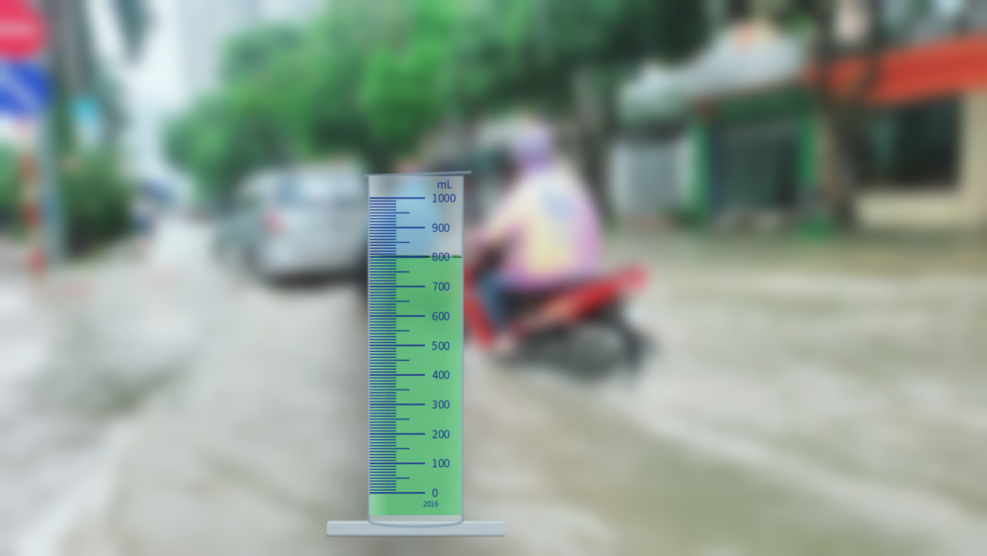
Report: 800; mL
